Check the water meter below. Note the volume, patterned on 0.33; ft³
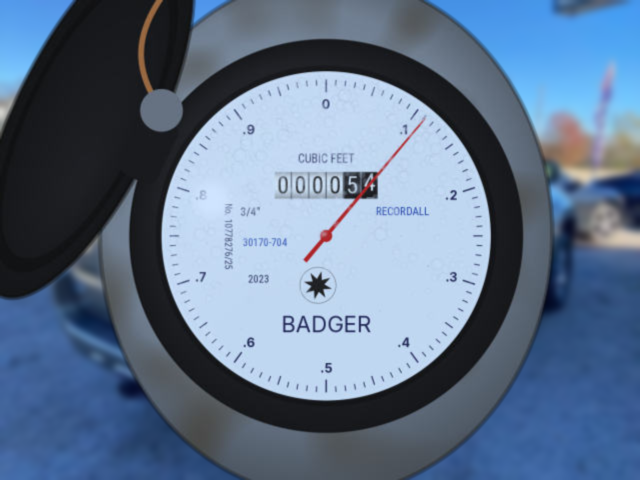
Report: 54.11; ft³
